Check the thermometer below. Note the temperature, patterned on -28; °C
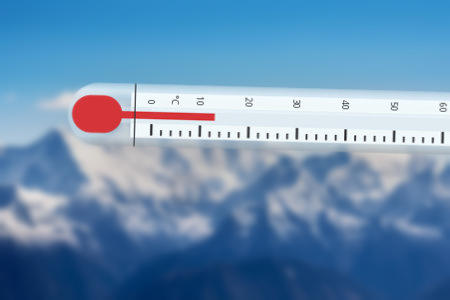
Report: 13; °C
